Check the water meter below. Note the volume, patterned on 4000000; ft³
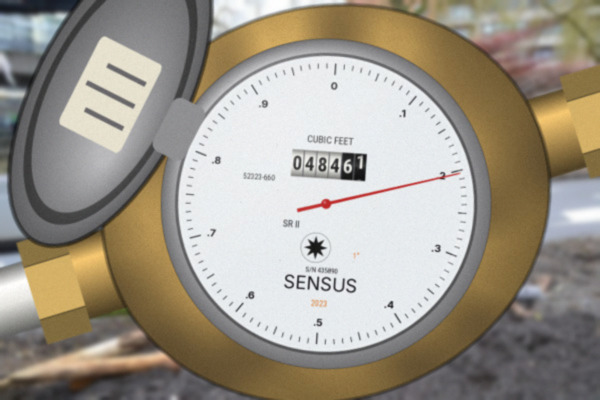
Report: 48461.20; ft³
